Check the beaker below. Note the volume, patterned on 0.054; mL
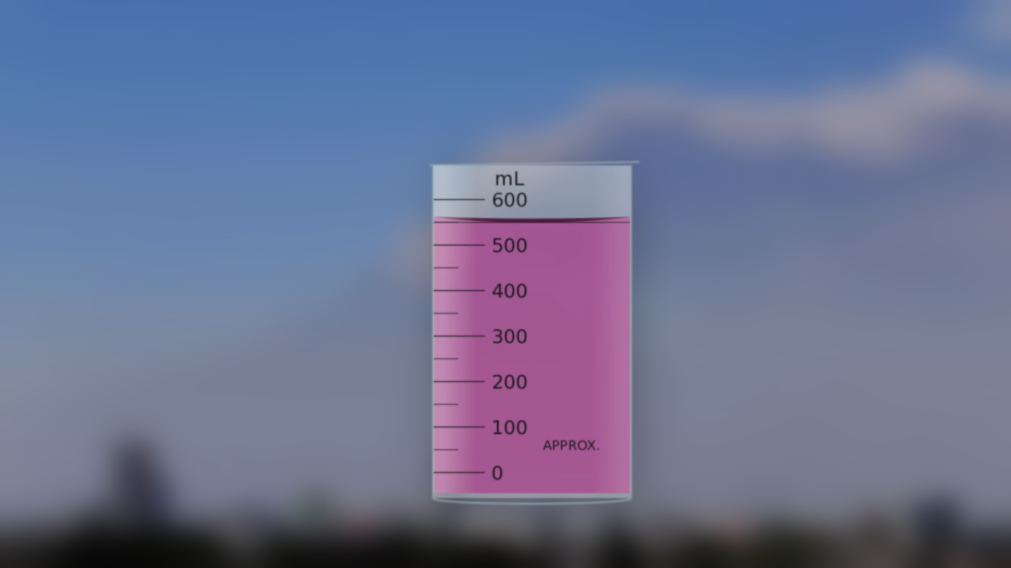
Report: 550; mL
